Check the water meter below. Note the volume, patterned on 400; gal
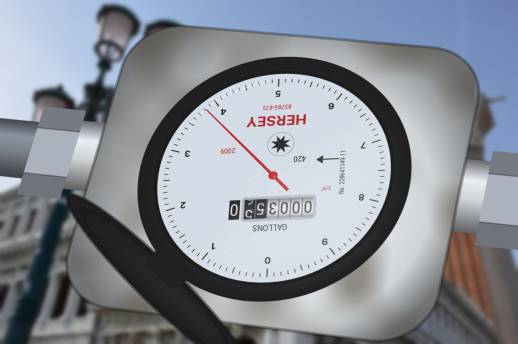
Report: 3553.8; gal
